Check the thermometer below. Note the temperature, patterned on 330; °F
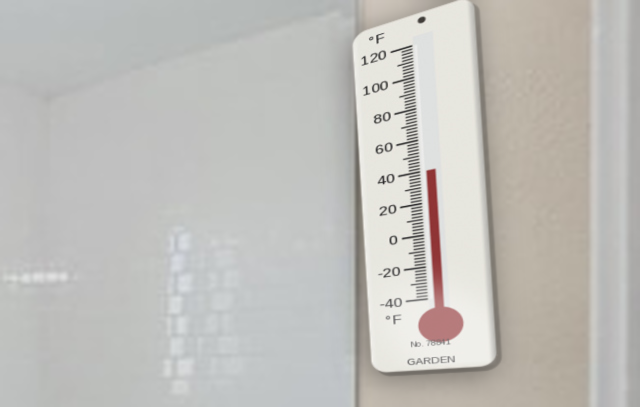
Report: 40; °F
